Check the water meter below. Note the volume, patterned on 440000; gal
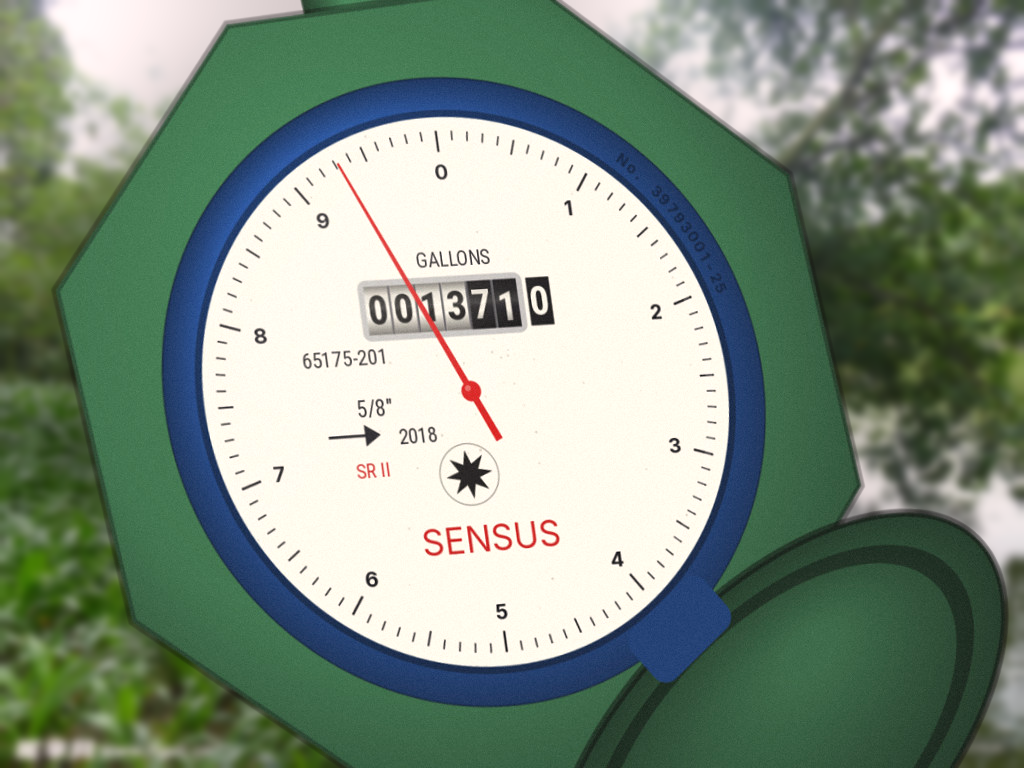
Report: 13709.3; gal
